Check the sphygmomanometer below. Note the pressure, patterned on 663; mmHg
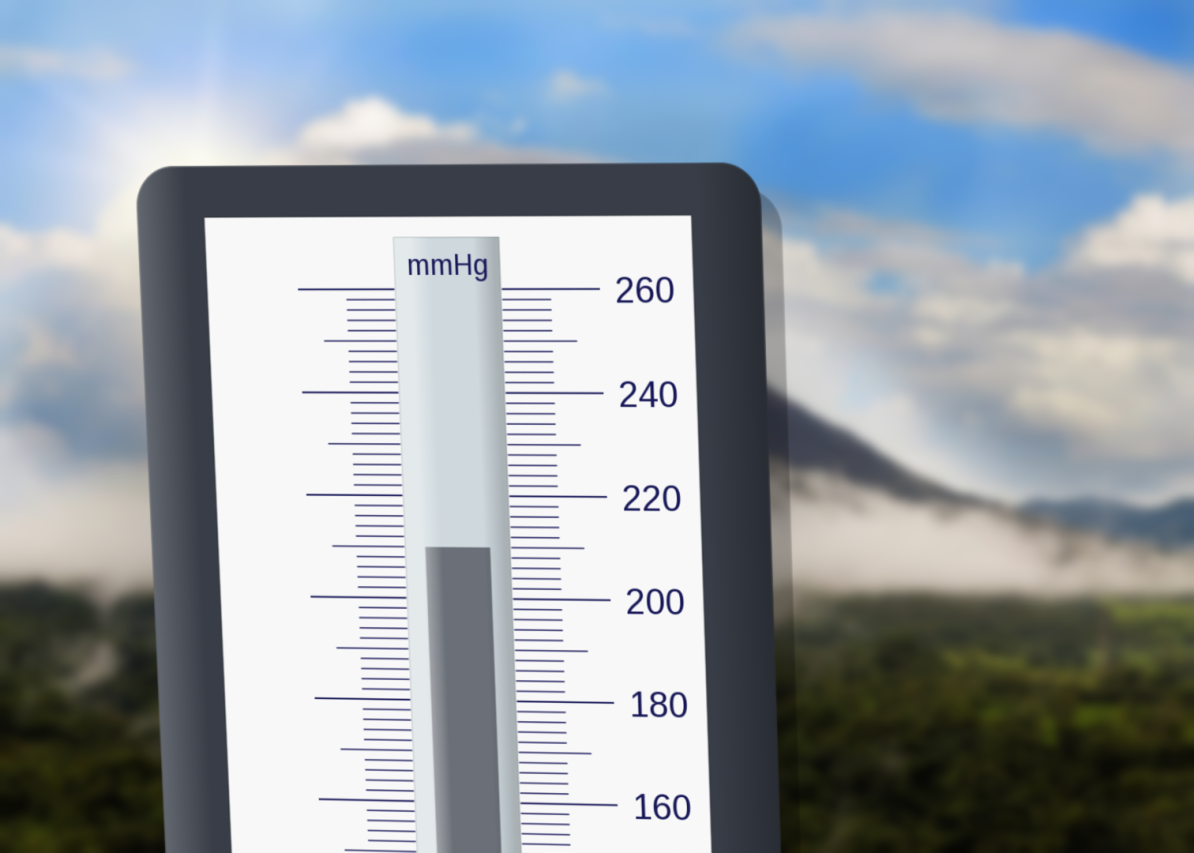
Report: 210; mmHg
